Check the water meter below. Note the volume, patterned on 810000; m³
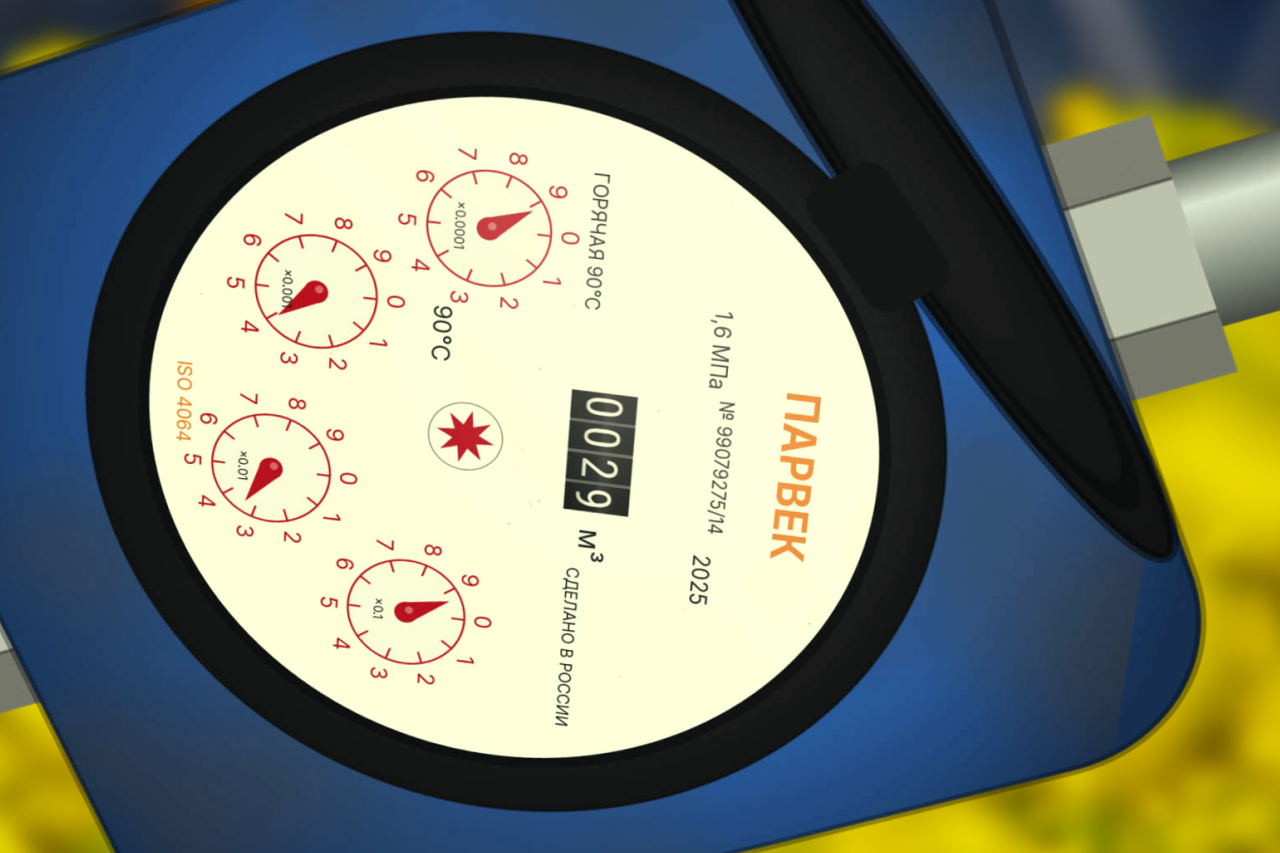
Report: 28.9339; m³
